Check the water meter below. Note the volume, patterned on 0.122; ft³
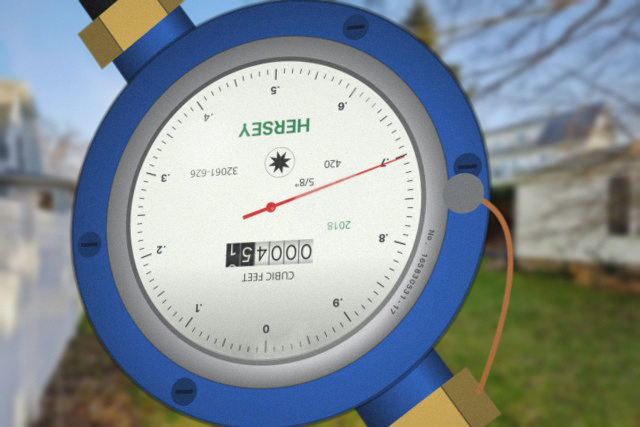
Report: 450.70; ft³
